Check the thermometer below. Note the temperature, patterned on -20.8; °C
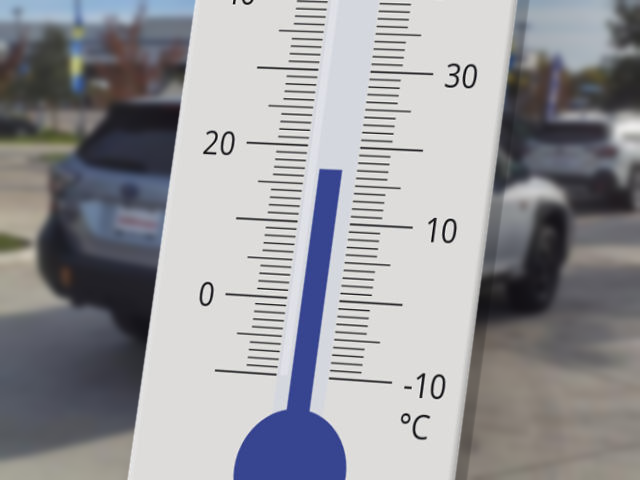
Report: 17; °C
